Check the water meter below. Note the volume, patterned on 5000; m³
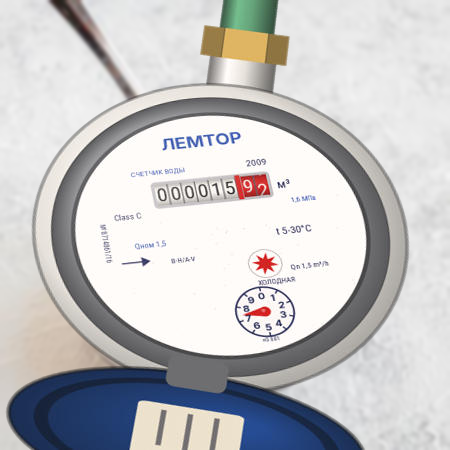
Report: 15.917; m³
